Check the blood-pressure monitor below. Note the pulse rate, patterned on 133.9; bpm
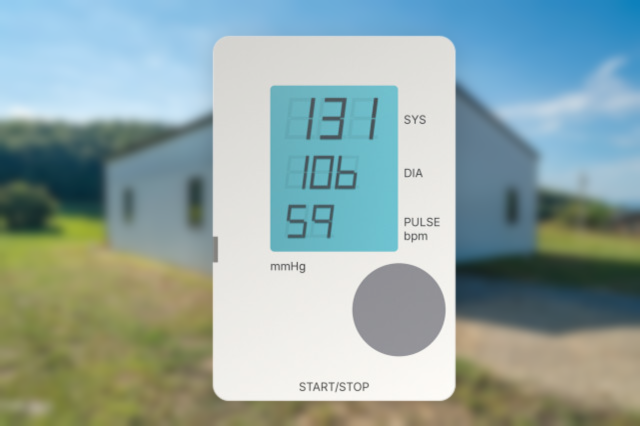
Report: 59; bpm
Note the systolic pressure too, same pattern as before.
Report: 131; mmHg
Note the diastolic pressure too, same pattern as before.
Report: 106; mmHg
